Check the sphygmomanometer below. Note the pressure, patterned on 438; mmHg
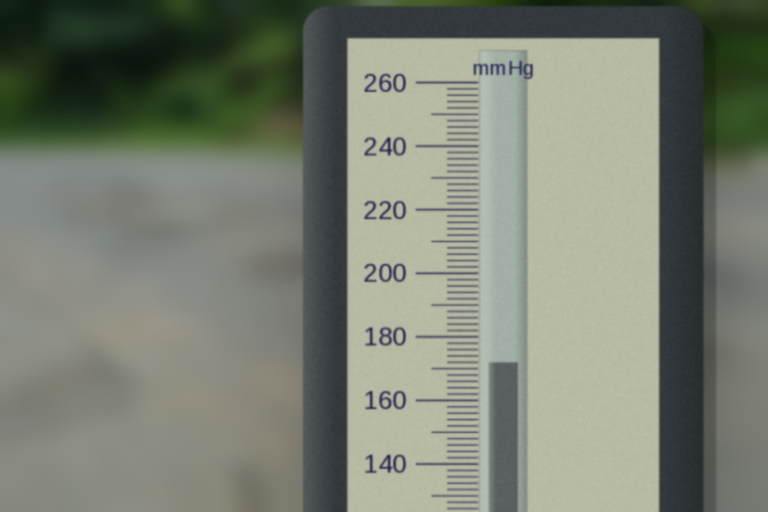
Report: 172; mmHg
